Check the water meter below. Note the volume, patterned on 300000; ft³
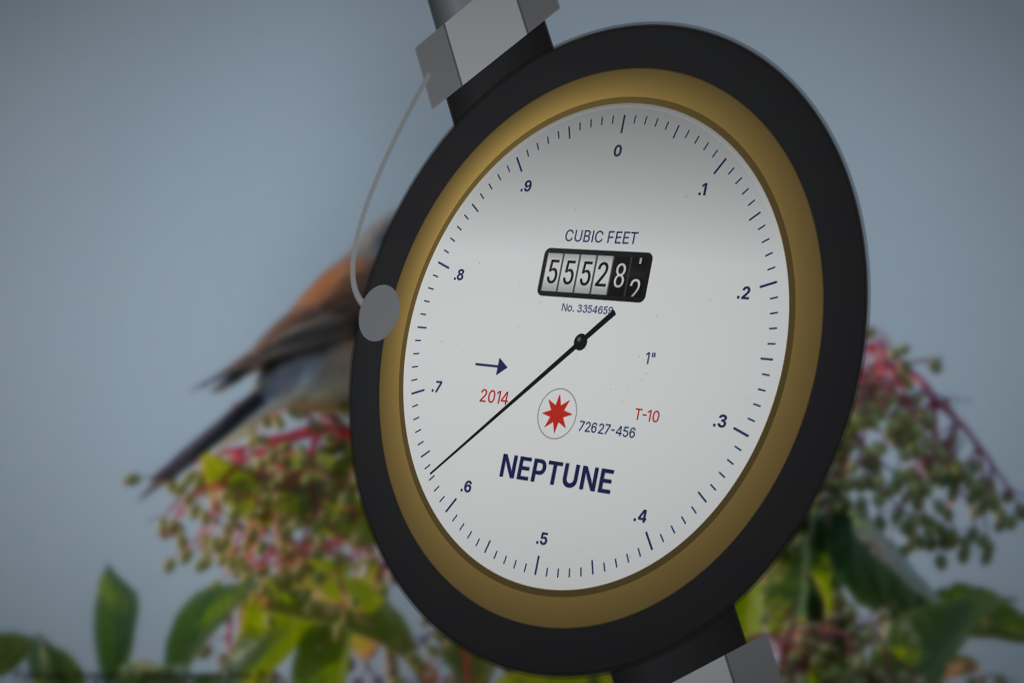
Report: 555281.63; ft³
